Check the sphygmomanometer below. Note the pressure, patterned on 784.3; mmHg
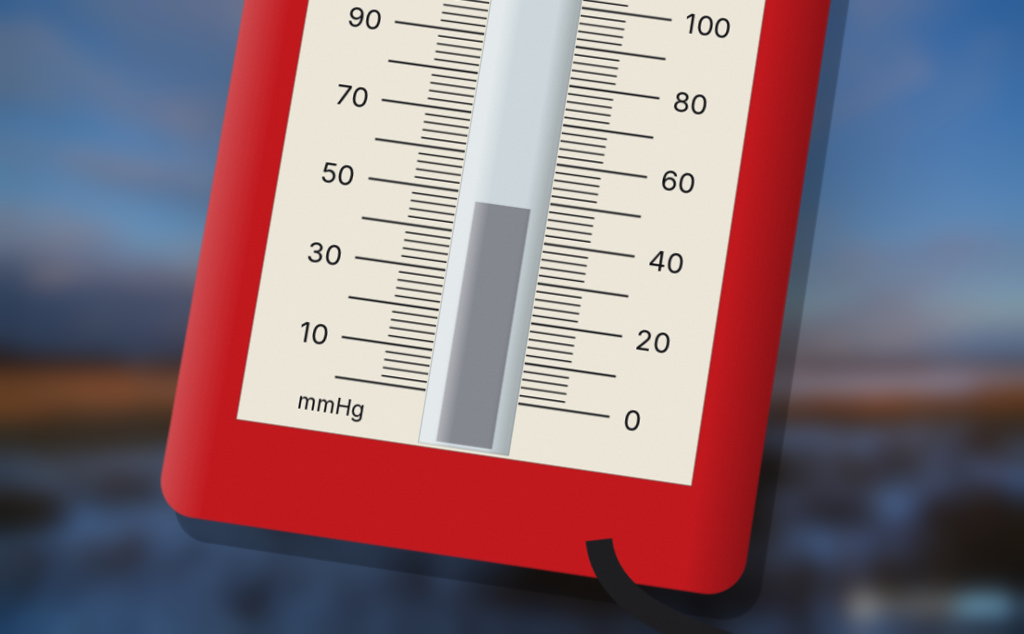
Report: 48; mmHg
